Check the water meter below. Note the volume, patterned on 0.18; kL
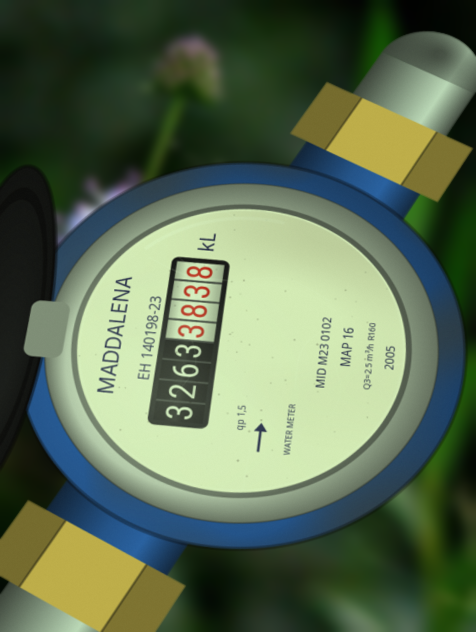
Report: 3263.3838; kL
